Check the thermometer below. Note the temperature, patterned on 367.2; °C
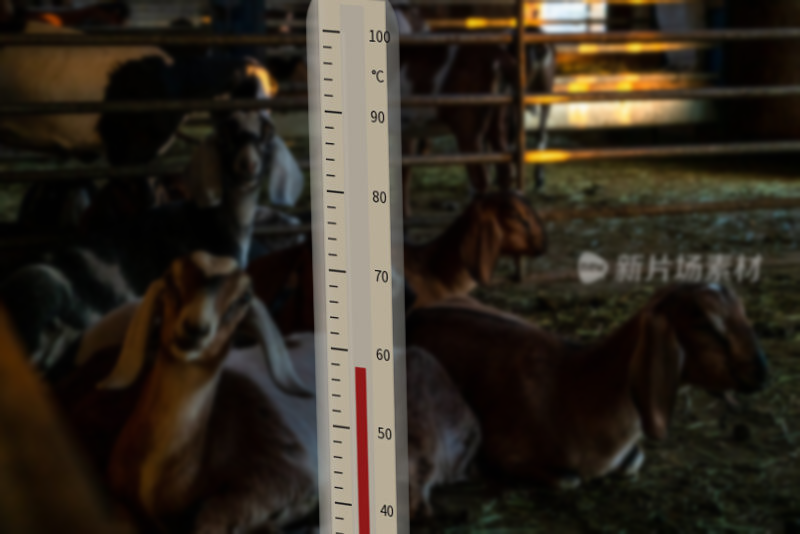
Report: 58; °C
